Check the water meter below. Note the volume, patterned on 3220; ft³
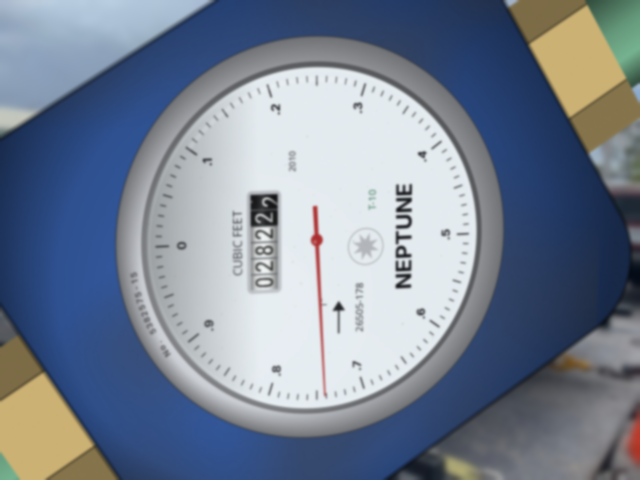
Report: 28221.74; ft³
